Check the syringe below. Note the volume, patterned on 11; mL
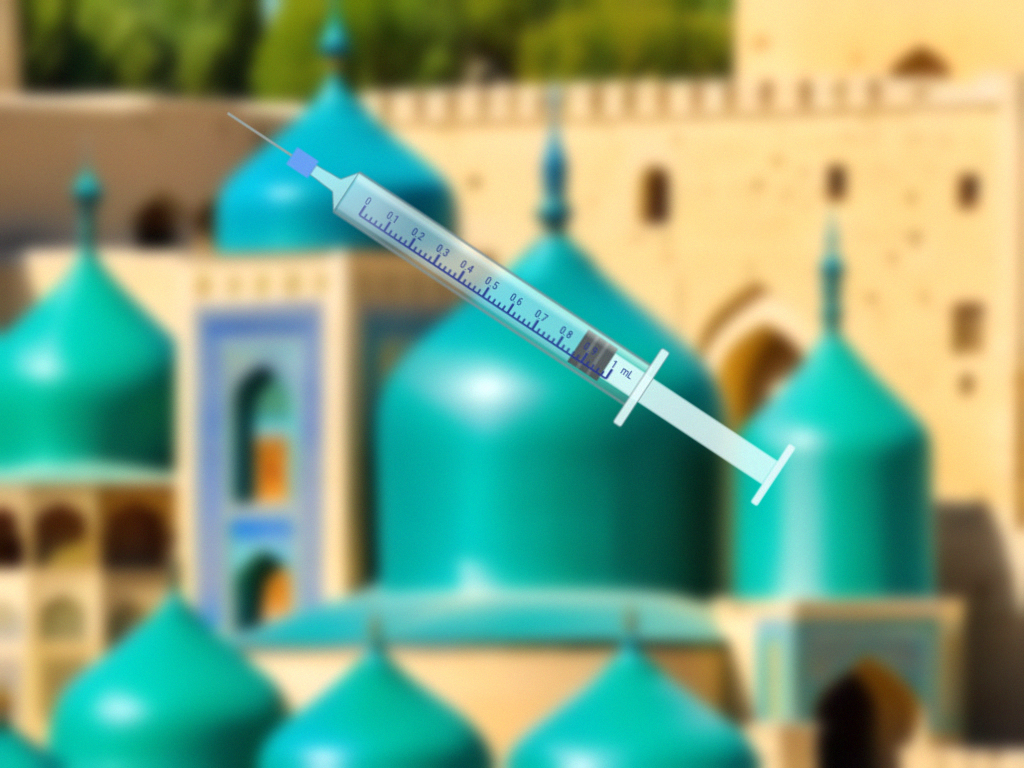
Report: 0.86; mL
